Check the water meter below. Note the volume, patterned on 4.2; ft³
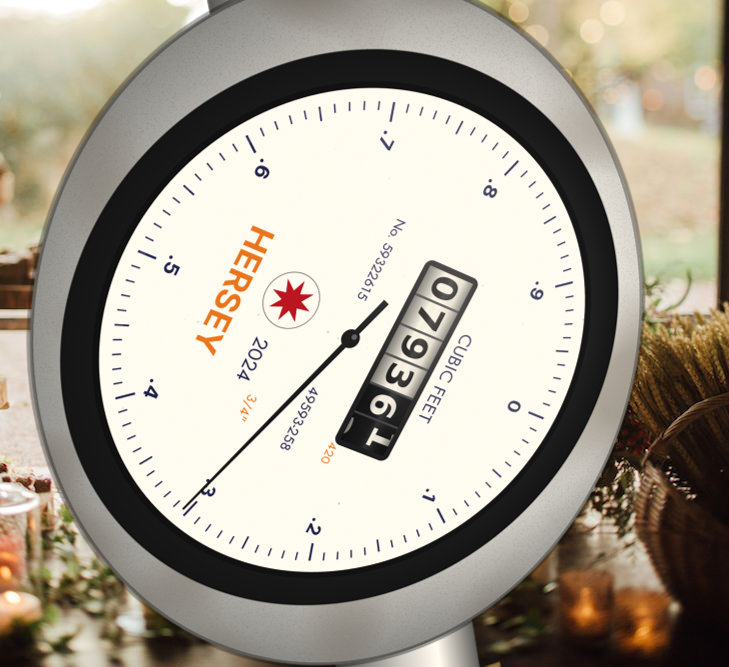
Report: 79361.30; ft³
